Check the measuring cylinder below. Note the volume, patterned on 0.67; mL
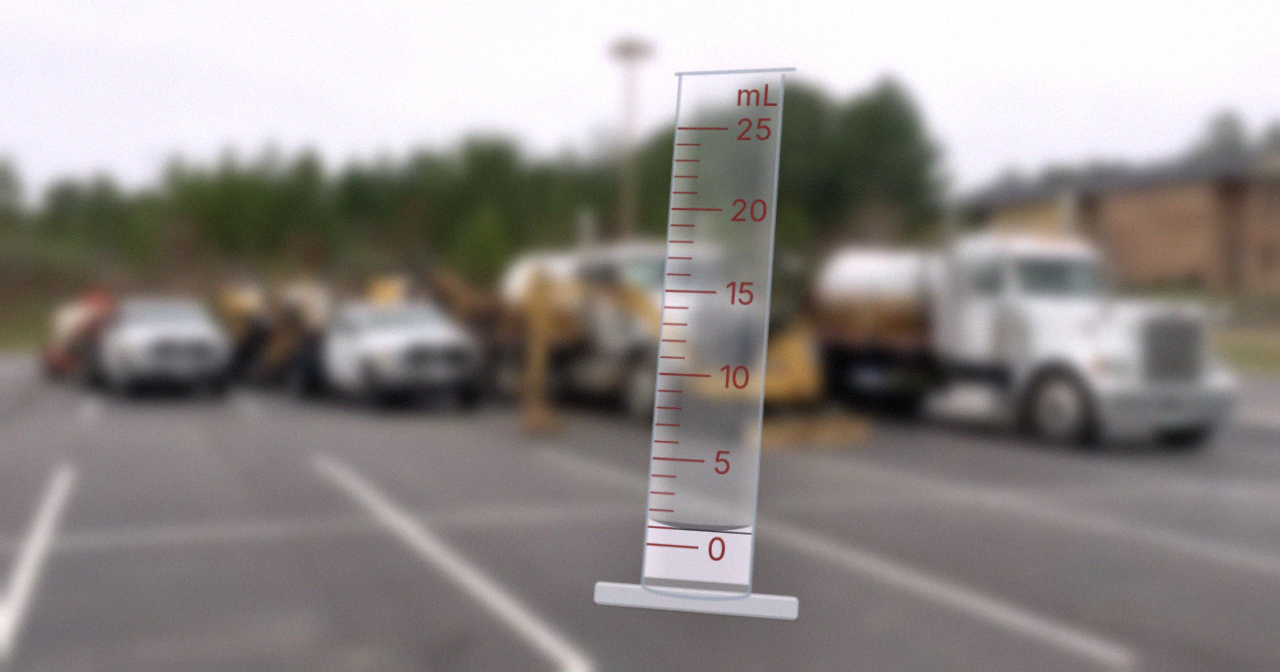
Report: 1; mL
